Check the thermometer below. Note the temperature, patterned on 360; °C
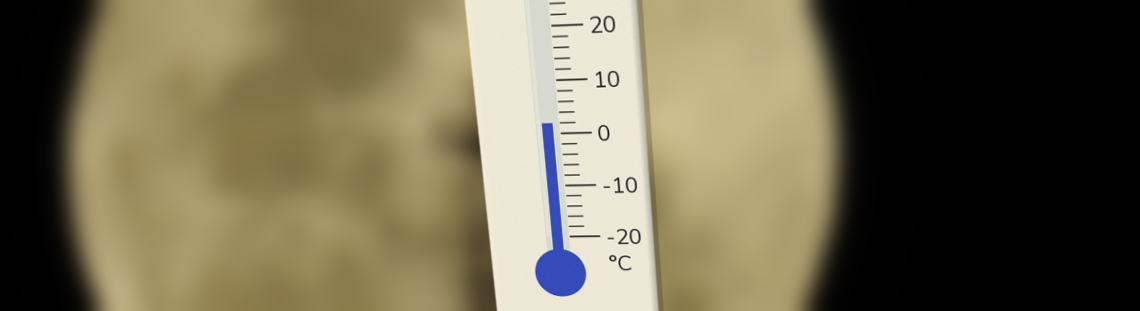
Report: 2; °C
